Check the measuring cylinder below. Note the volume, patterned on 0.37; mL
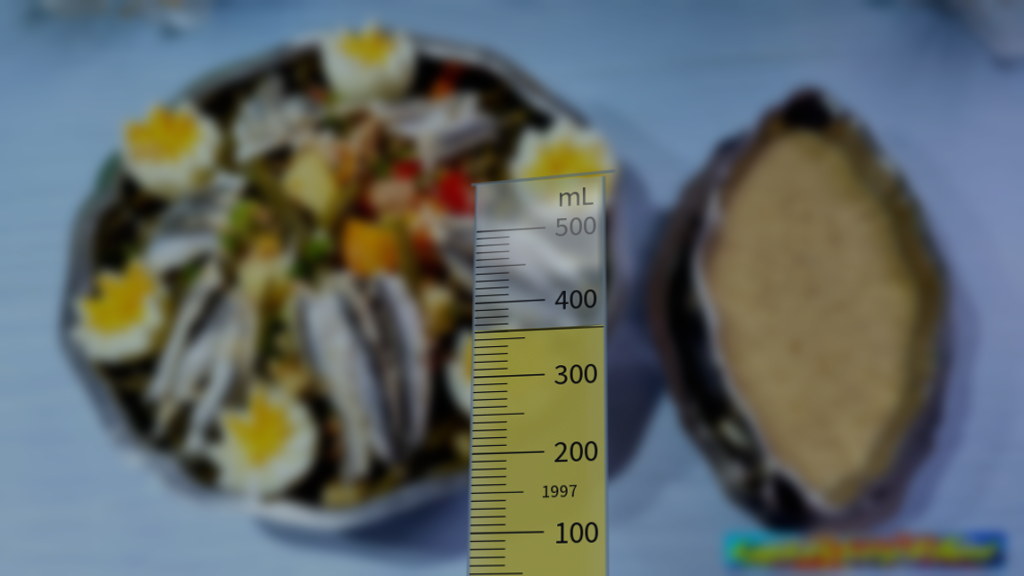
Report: 360; mL
